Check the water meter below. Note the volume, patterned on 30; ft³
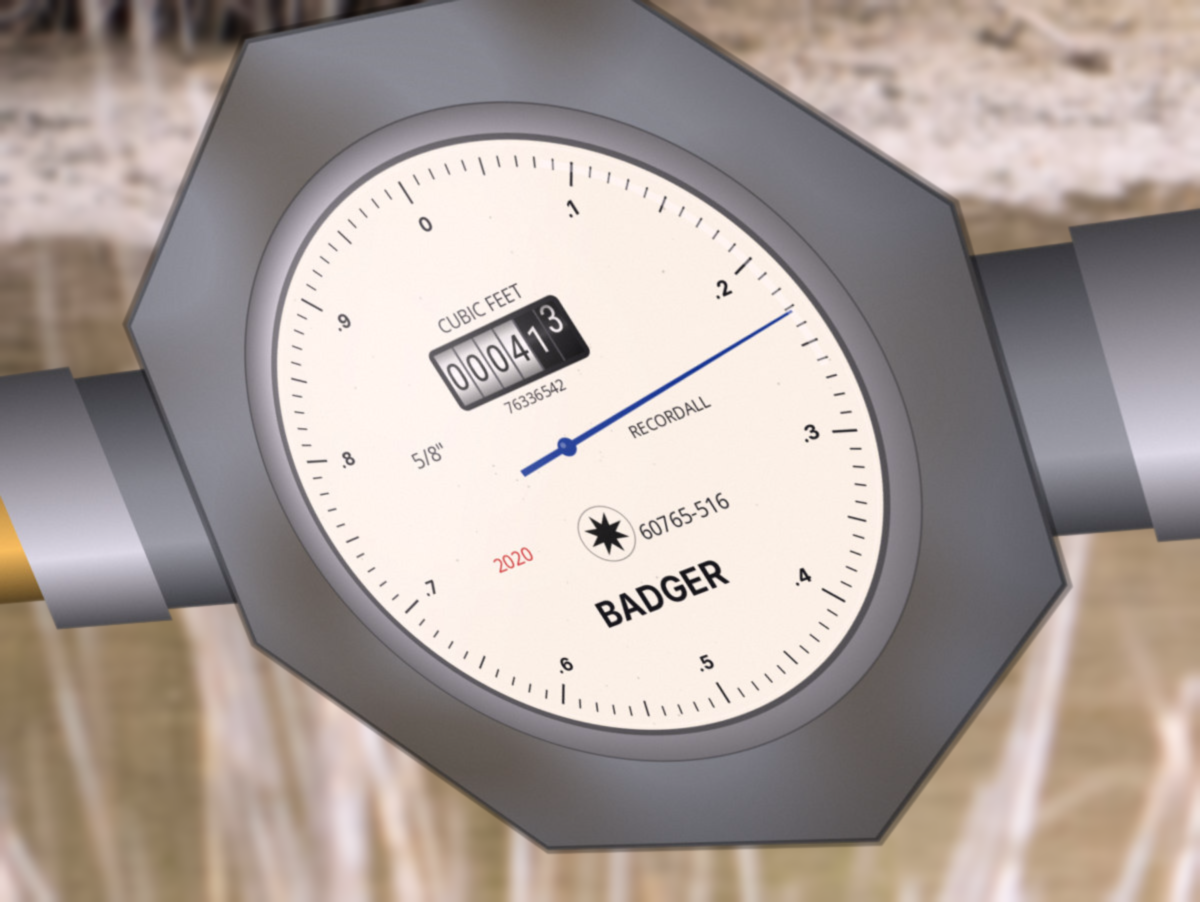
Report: 413.23; ft³
